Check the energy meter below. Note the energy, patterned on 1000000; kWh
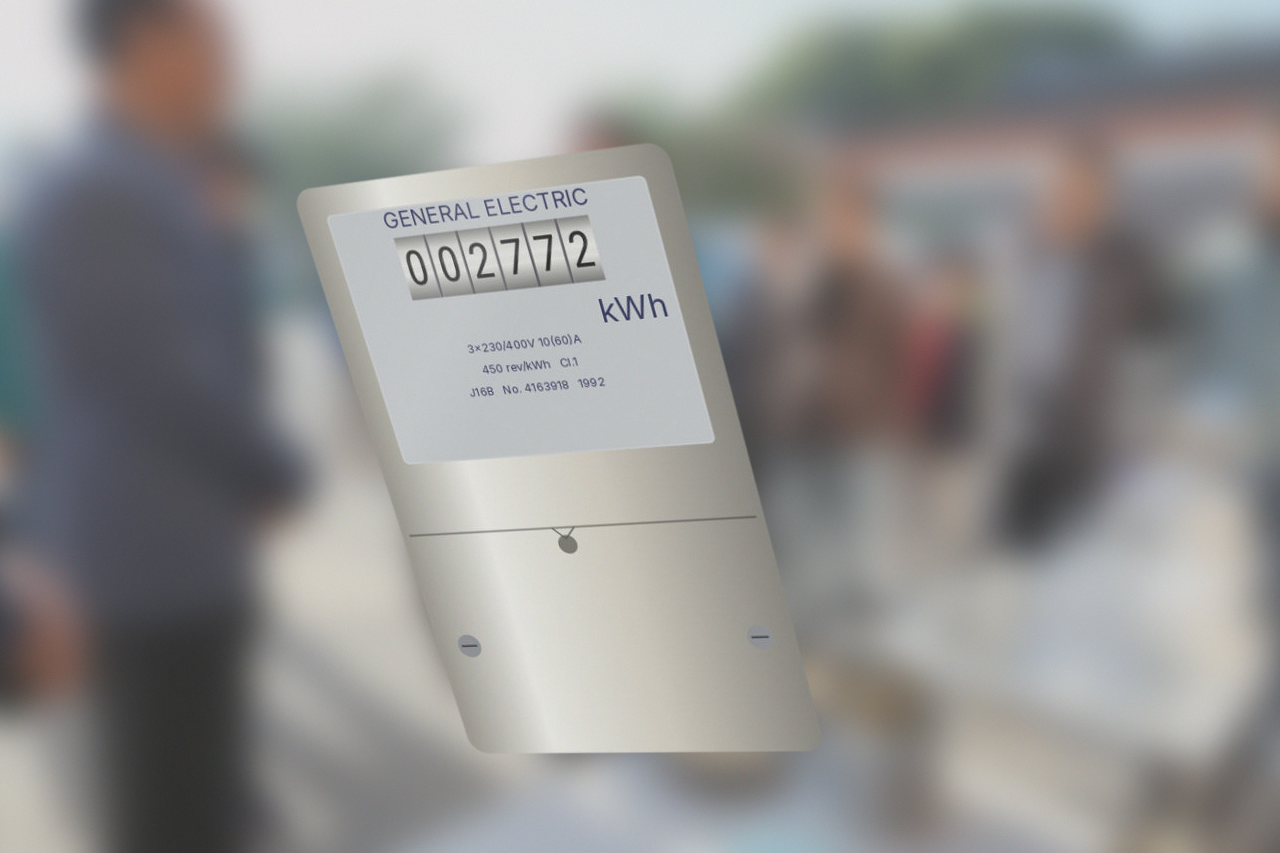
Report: 2772; kWh
